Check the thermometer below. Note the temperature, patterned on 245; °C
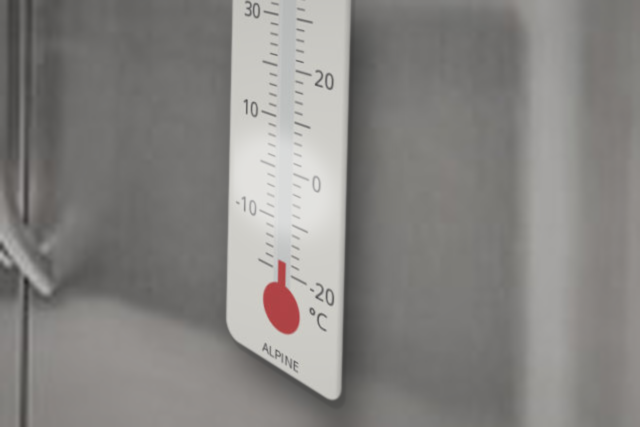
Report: -18; °C
